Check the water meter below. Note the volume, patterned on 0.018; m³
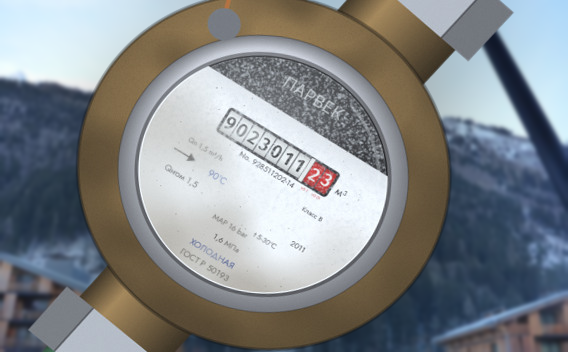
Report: 9023011.23; m³
